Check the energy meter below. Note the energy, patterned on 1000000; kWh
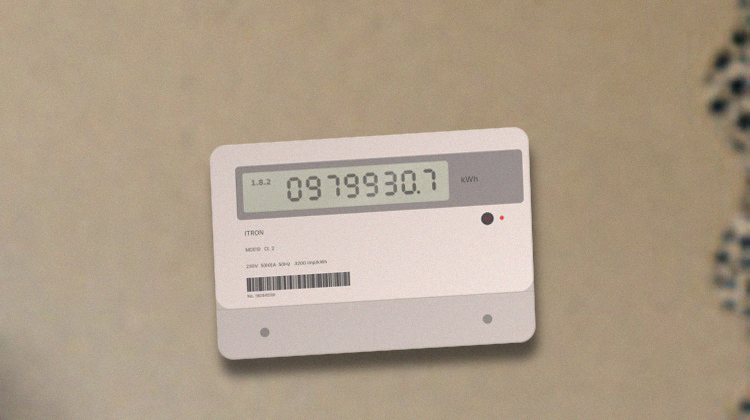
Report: 979930.7; kWh
